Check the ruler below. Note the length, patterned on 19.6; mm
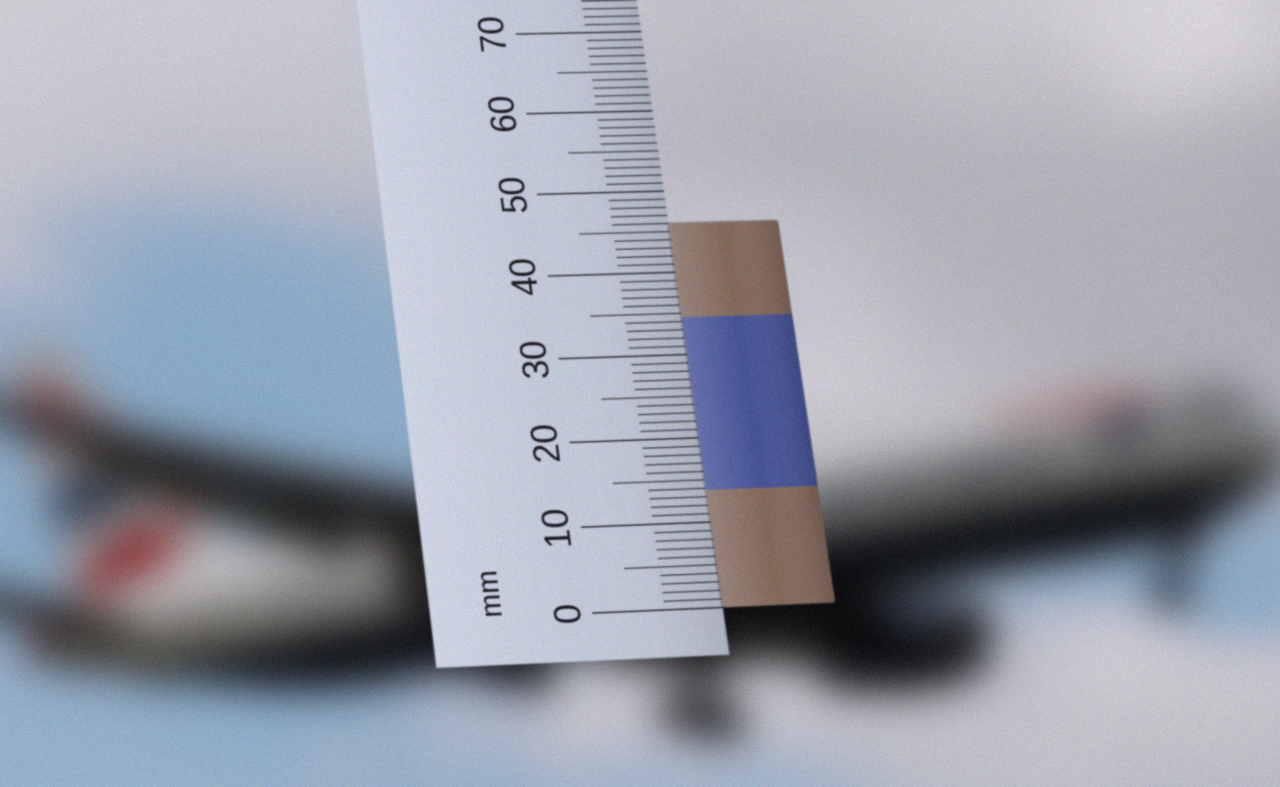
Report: 46; mm
